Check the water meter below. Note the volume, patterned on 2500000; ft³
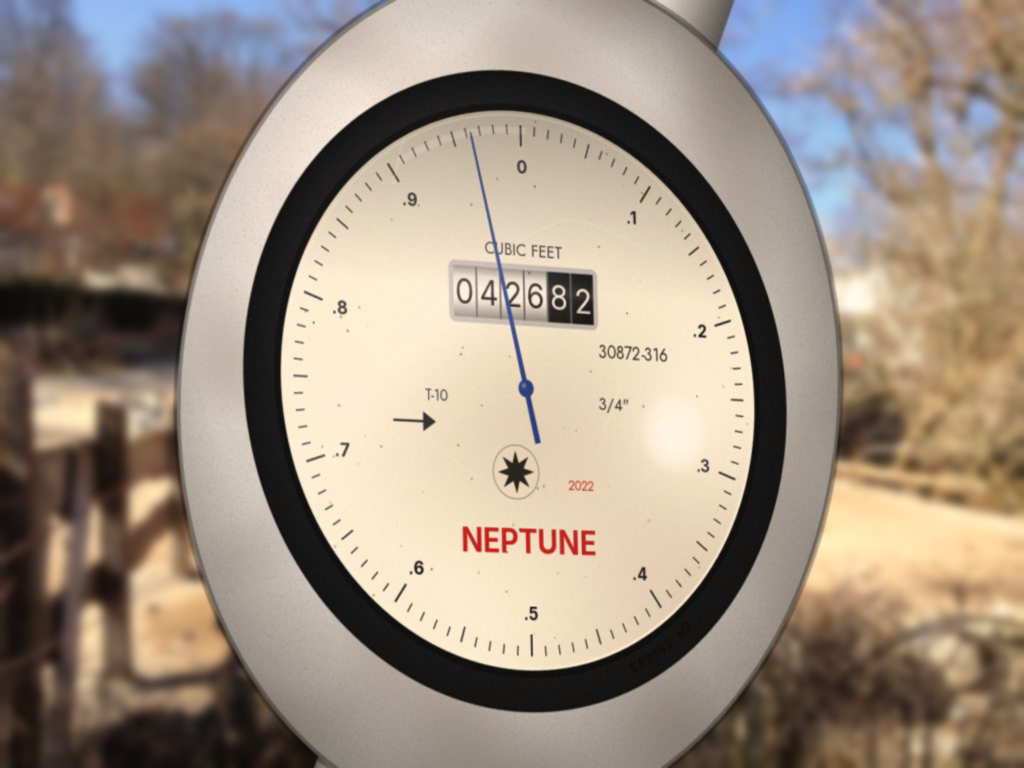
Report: 42681.96; ft³
